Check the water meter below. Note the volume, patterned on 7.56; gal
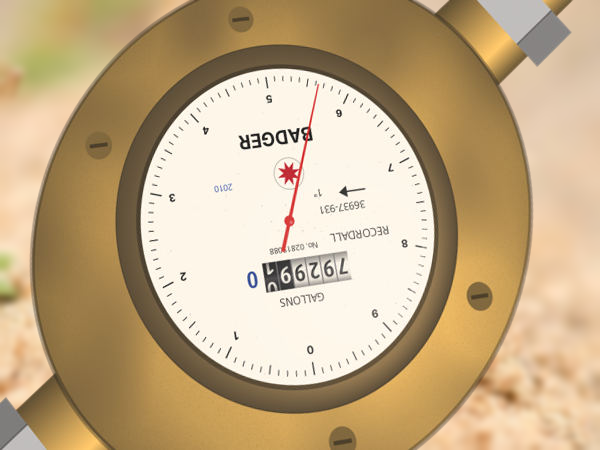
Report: 7929905.6; gal
